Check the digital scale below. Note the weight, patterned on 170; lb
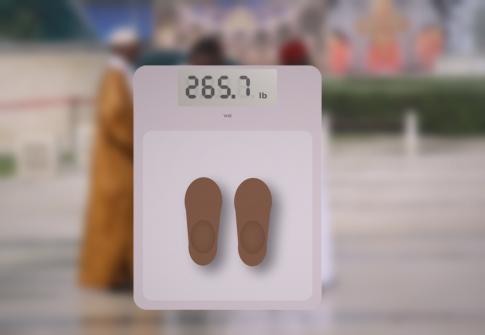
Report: 265.7; lb
